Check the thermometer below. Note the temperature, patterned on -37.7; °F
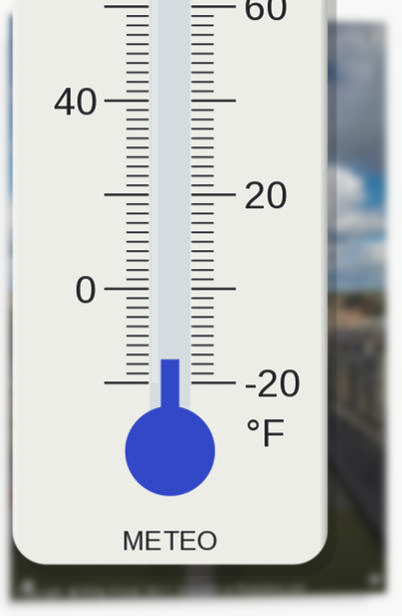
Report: -15; °F
